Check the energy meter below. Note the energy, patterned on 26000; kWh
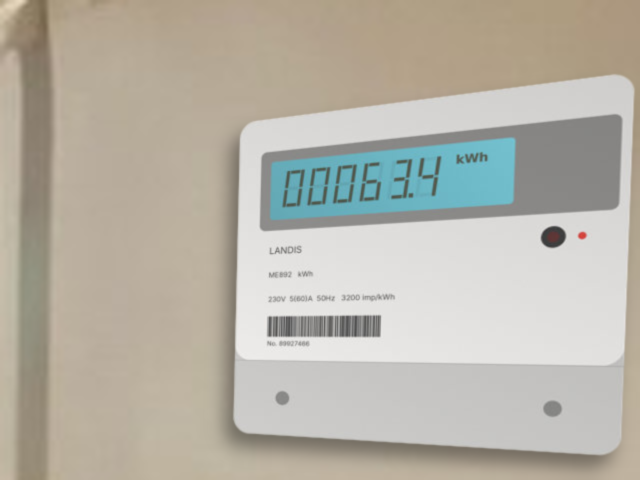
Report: 63.4; kWh
